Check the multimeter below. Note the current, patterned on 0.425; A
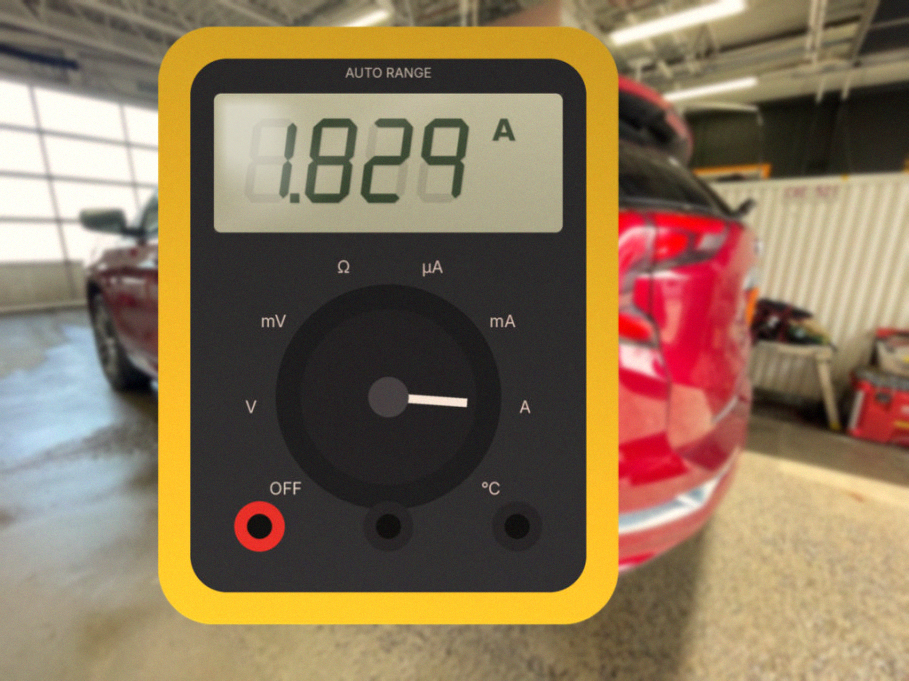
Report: 1.829; A
